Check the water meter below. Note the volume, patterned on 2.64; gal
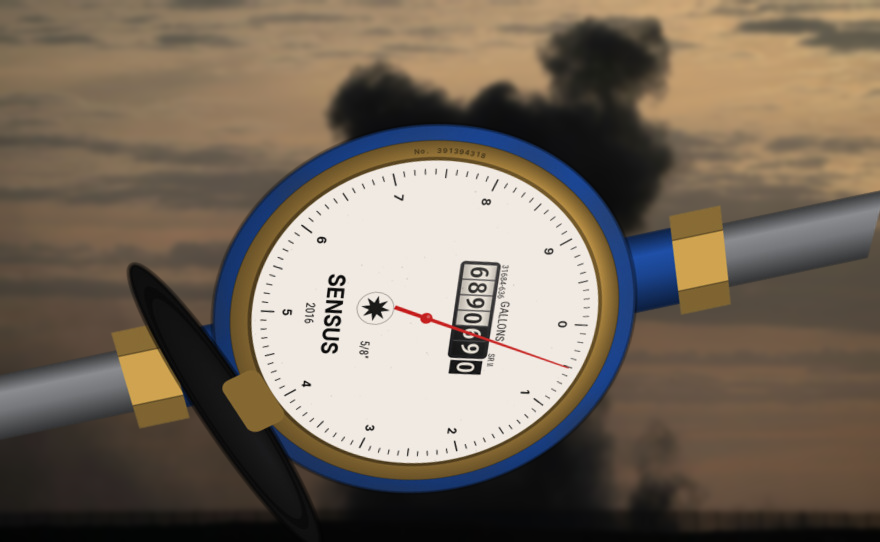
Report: 6890690.5; gal
